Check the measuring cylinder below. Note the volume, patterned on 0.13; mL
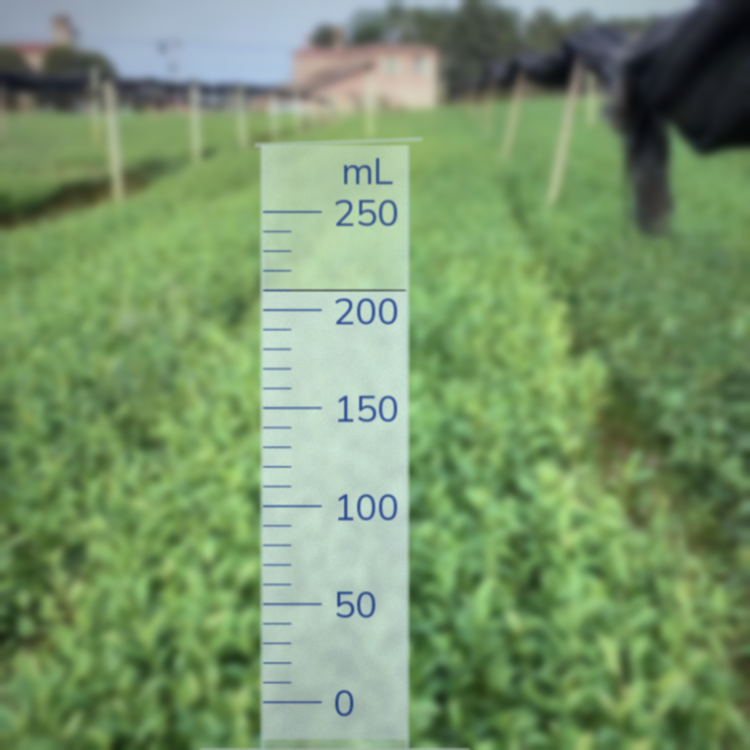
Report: 210; mL
